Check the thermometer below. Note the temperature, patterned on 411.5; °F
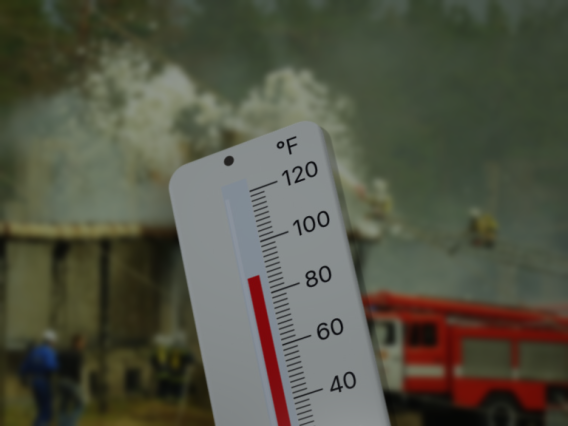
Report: 88; °F
